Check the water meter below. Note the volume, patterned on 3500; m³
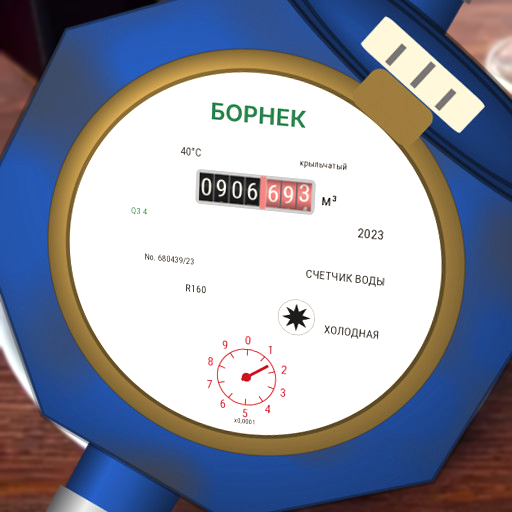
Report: 906.6931; m³
